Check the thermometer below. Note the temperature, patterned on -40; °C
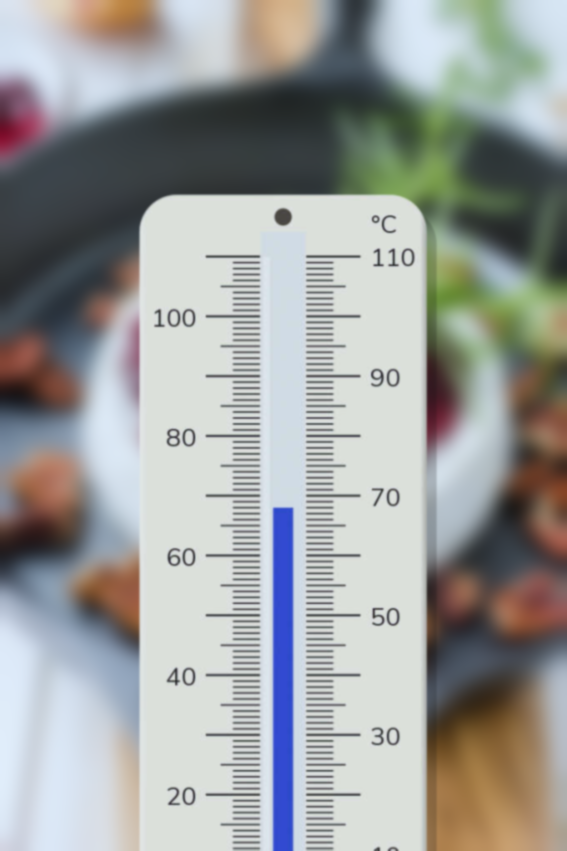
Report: 68; °C
